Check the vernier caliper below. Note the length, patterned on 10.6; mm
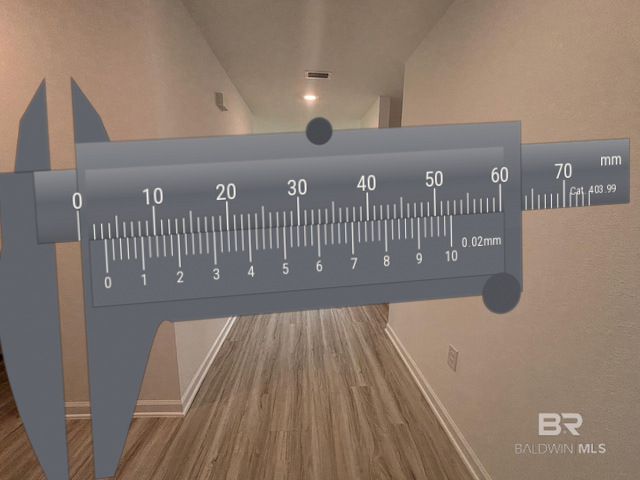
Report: 3.4; mm
